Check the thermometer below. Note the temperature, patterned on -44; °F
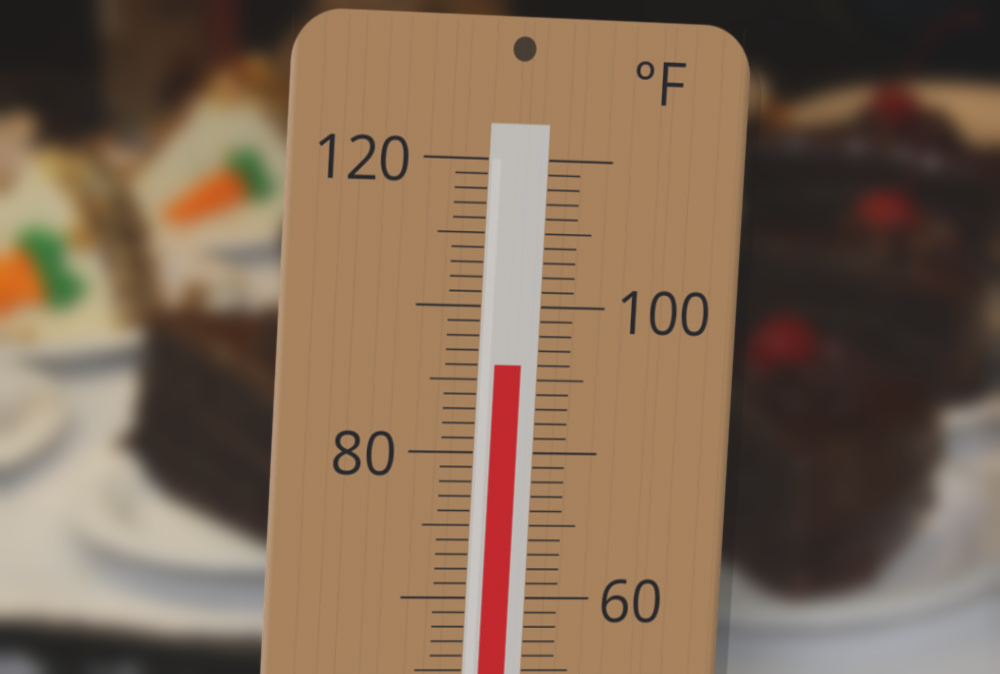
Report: 92; °F
